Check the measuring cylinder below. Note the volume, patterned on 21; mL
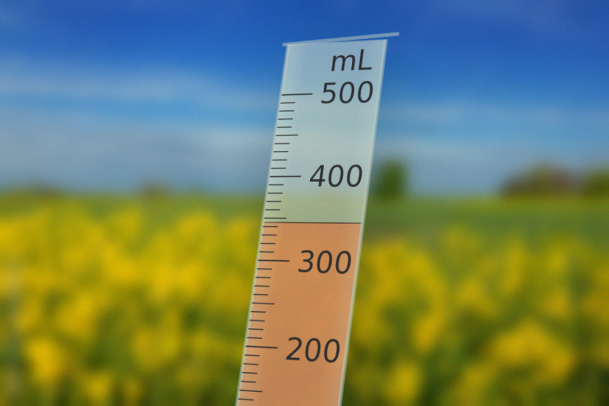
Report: 345; mL
